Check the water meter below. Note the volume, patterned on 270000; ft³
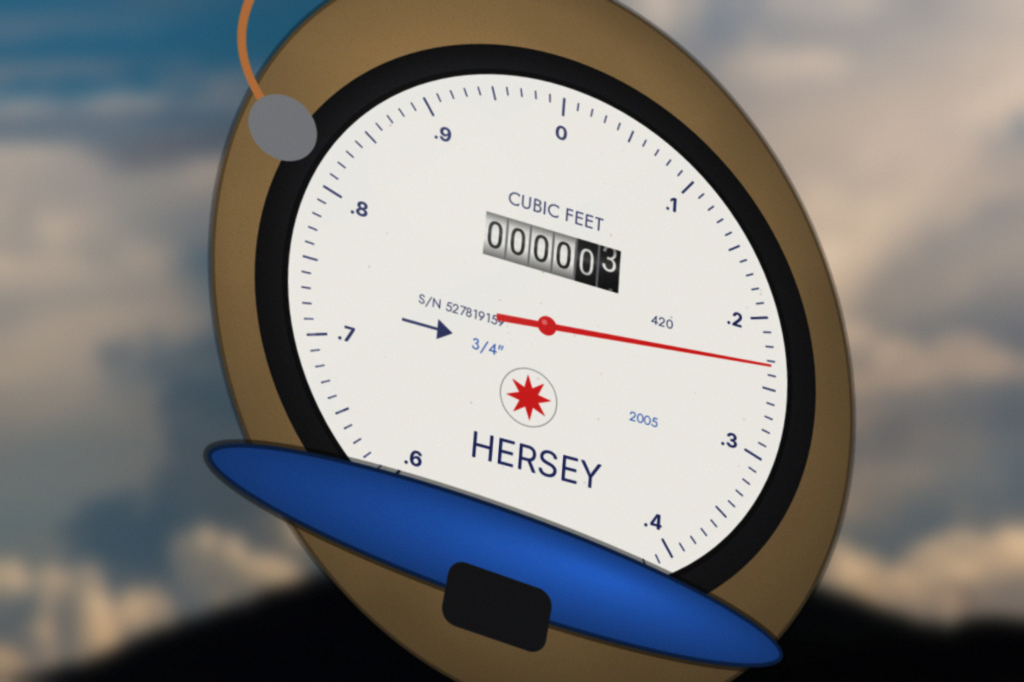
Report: 3.23; ft³
